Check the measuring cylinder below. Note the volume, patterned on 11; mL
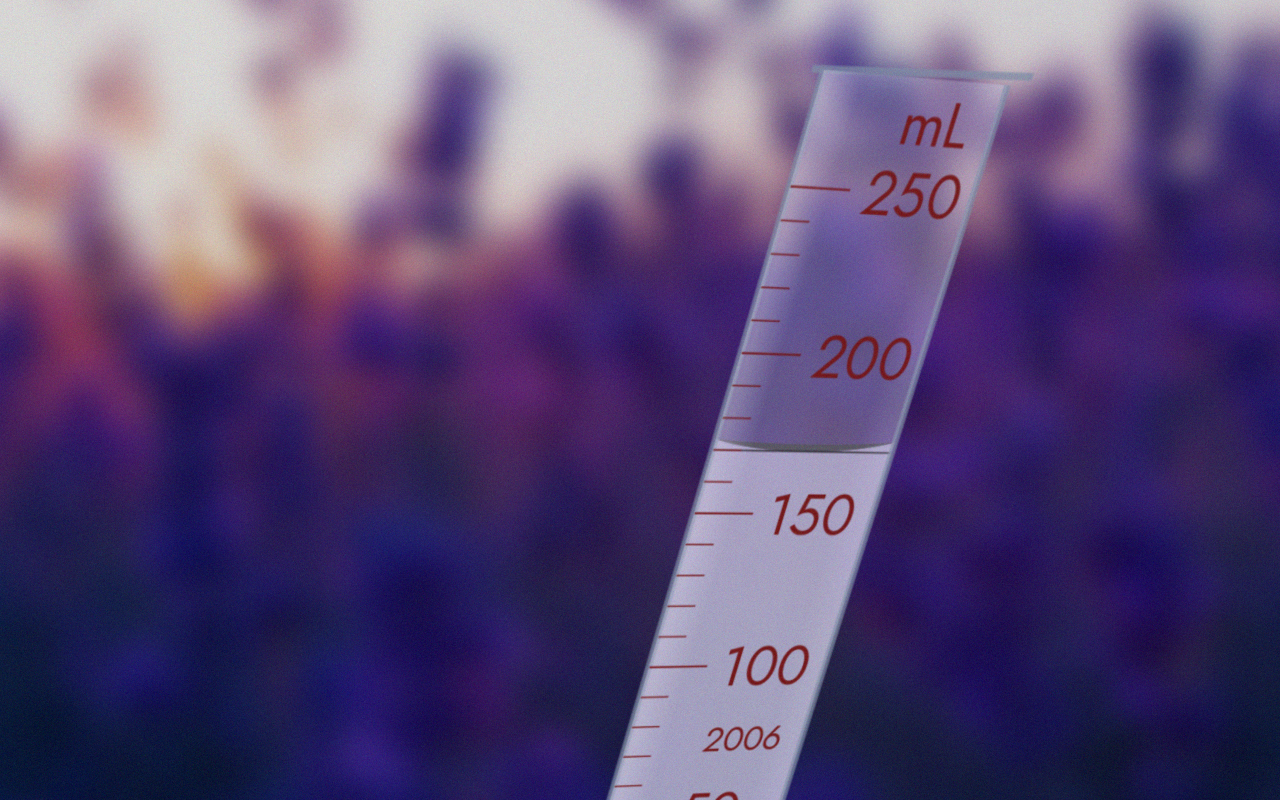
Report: 170; mL
